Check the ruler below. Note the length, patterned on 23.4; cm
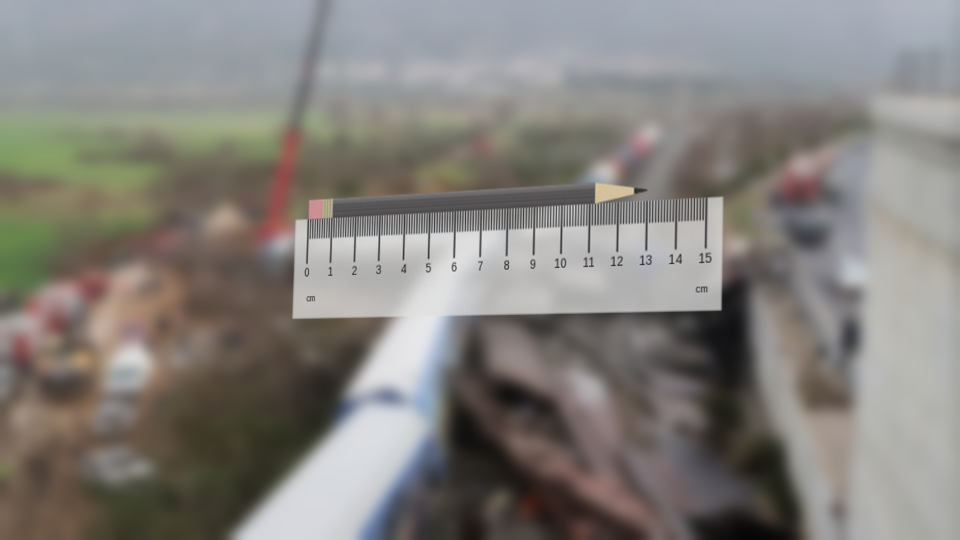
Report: 13; cm
